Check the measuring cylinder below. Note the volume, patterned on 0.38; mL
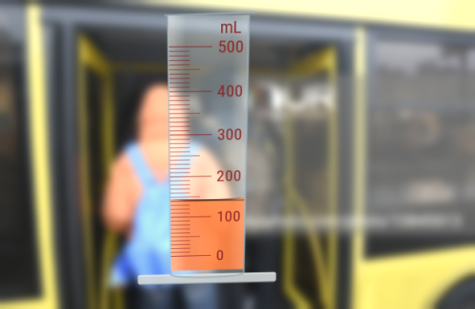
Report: 140; mL
